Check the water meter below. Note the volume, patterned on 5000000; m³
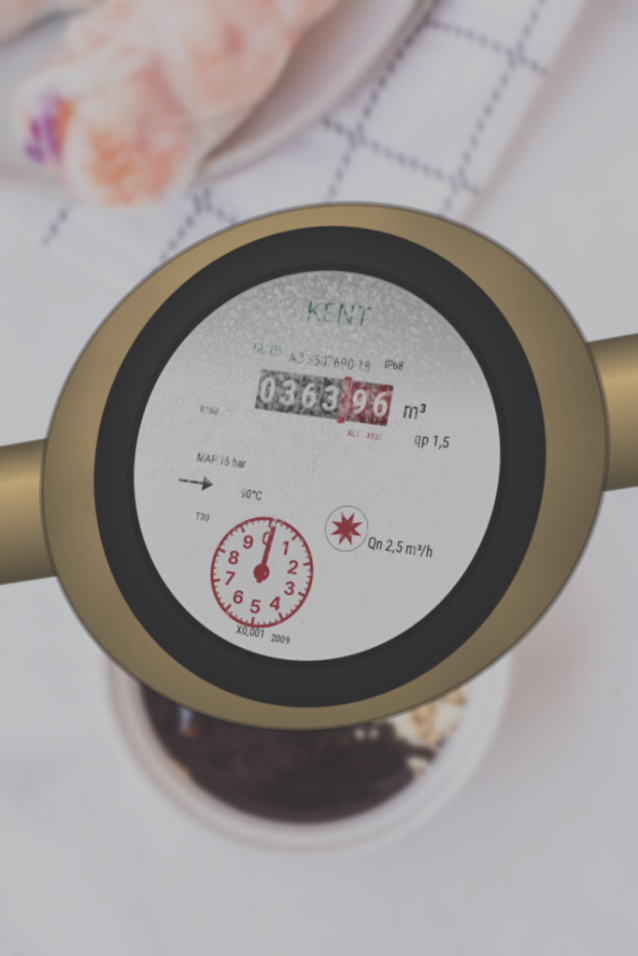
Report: 363.960; m³
